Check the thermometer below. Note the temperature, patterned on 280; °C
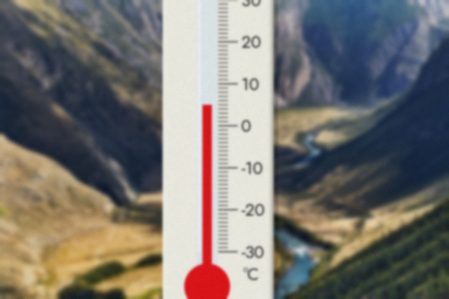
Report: 5; °C
